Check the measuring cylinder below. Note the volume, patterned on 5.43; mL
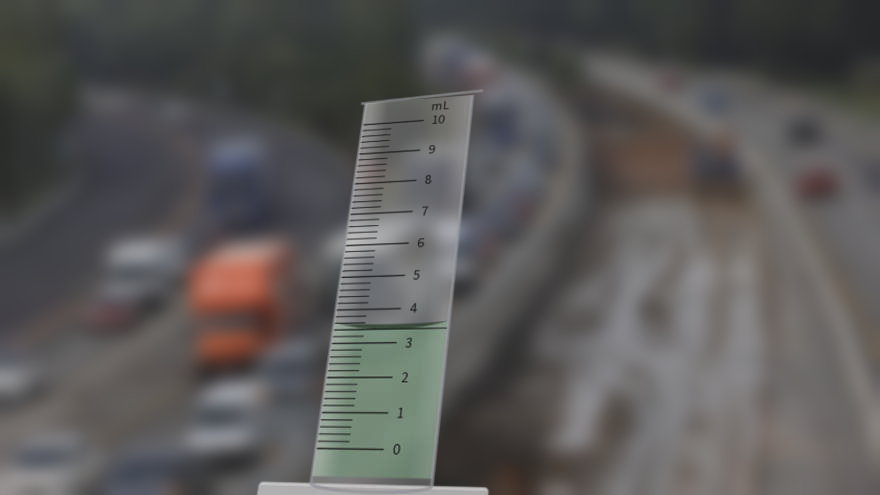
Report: 3.4; mL
